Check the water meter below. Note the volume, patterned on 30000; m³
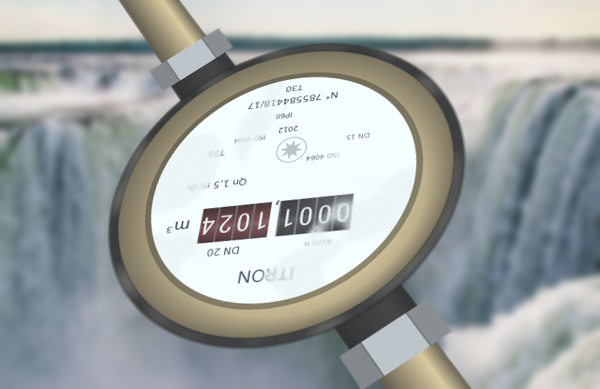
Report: 1.1024; m³
